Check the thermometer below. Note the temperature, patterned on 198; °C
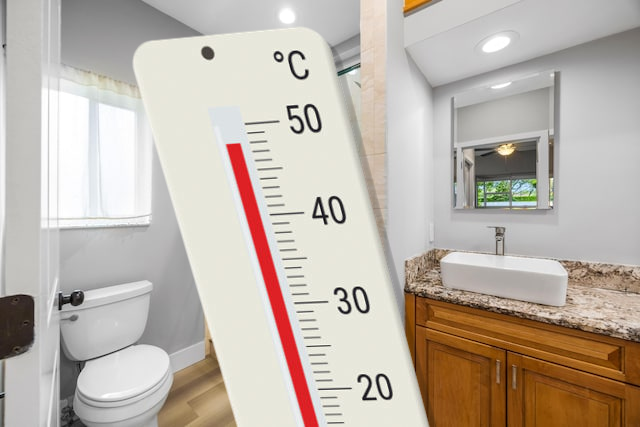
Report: 48; °C
